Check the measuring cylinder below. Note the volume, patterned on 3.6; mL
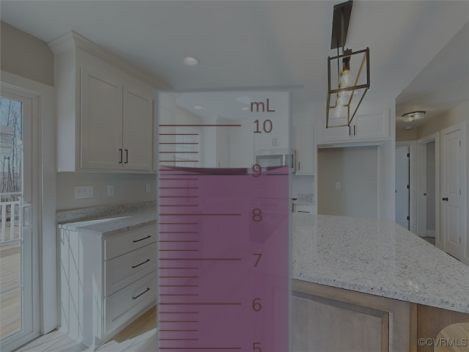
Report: 8.9; mL
